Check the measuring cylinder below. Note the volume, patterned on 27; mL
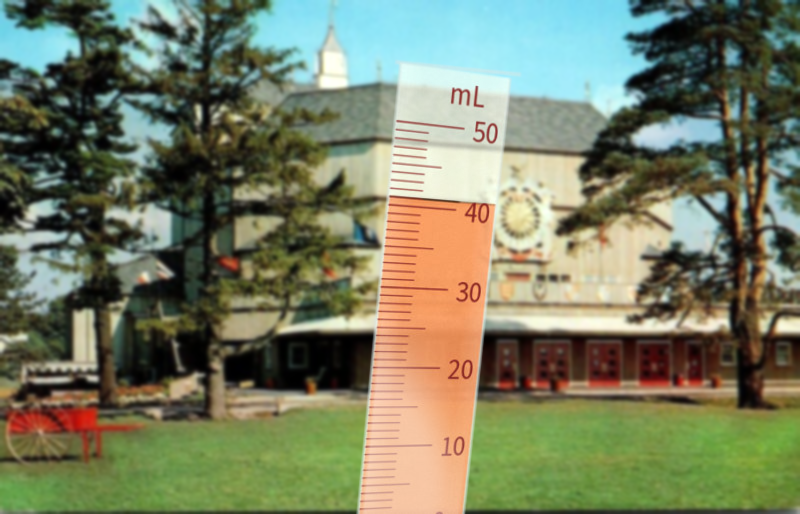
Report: 41; mL
